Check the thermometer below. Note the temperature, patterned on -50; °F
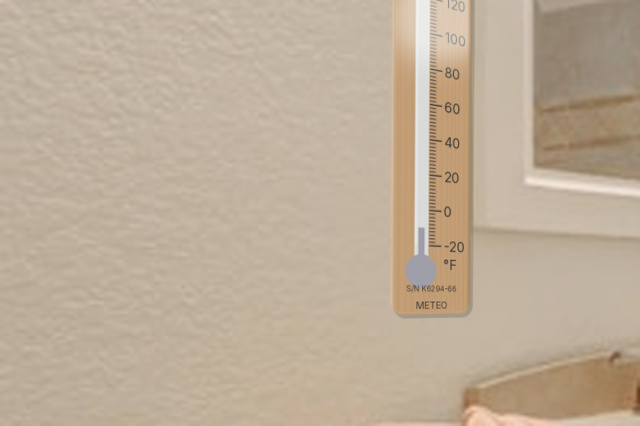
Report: -10; °F
